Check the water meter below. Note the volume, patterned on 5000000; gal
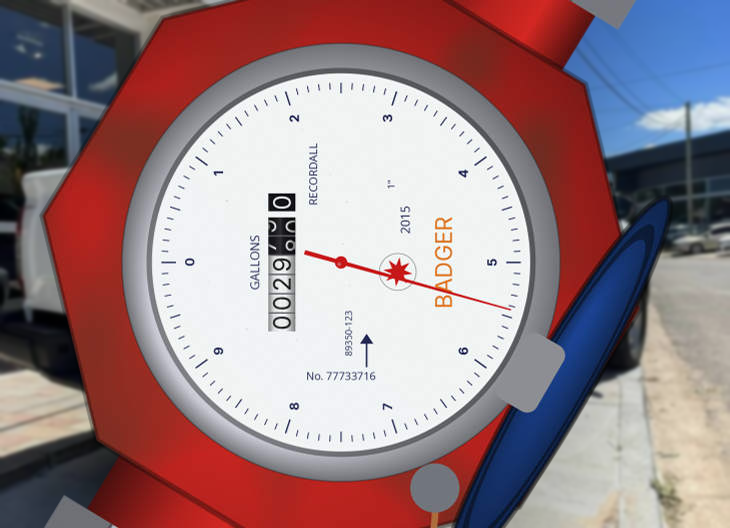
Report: 29795.4; gal
